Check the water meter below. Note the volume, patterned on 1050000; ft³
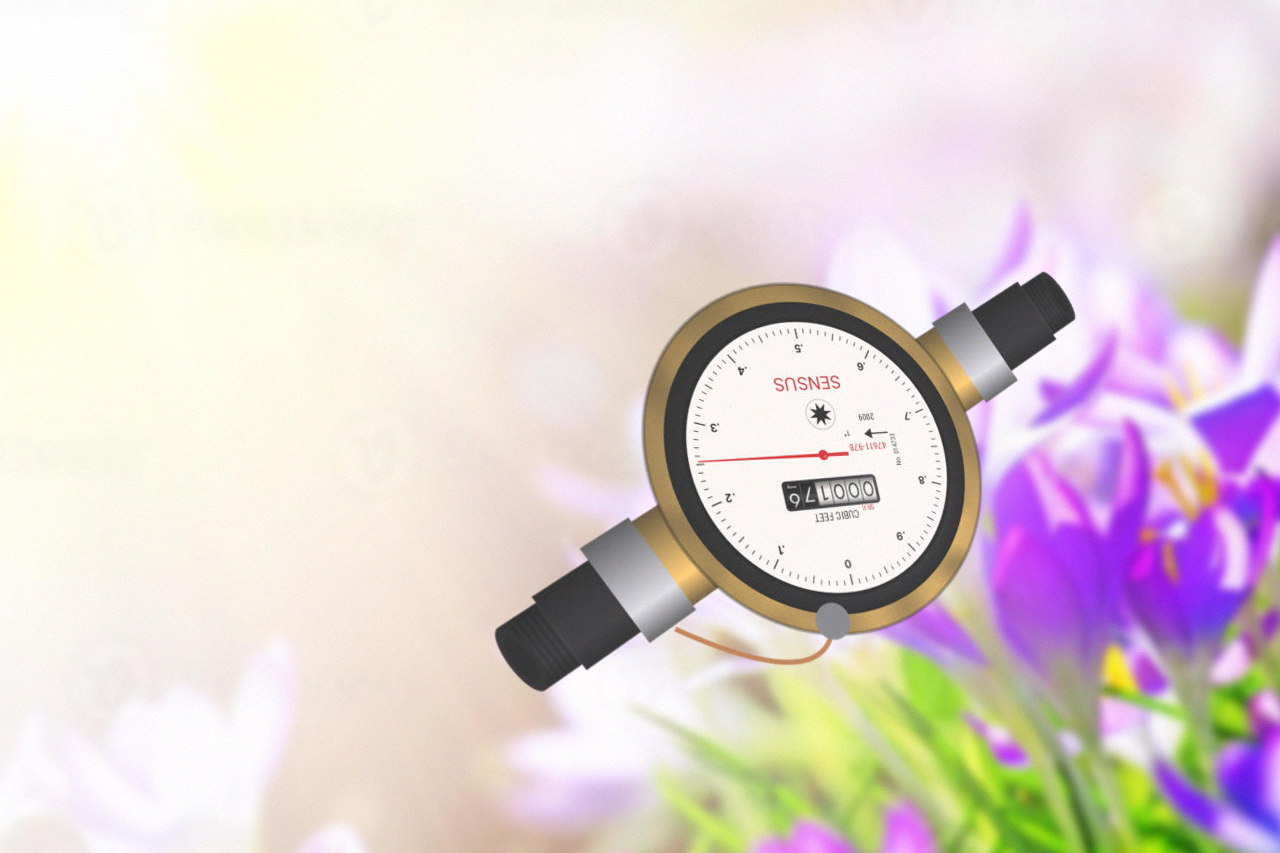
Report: 176.25; ft³
